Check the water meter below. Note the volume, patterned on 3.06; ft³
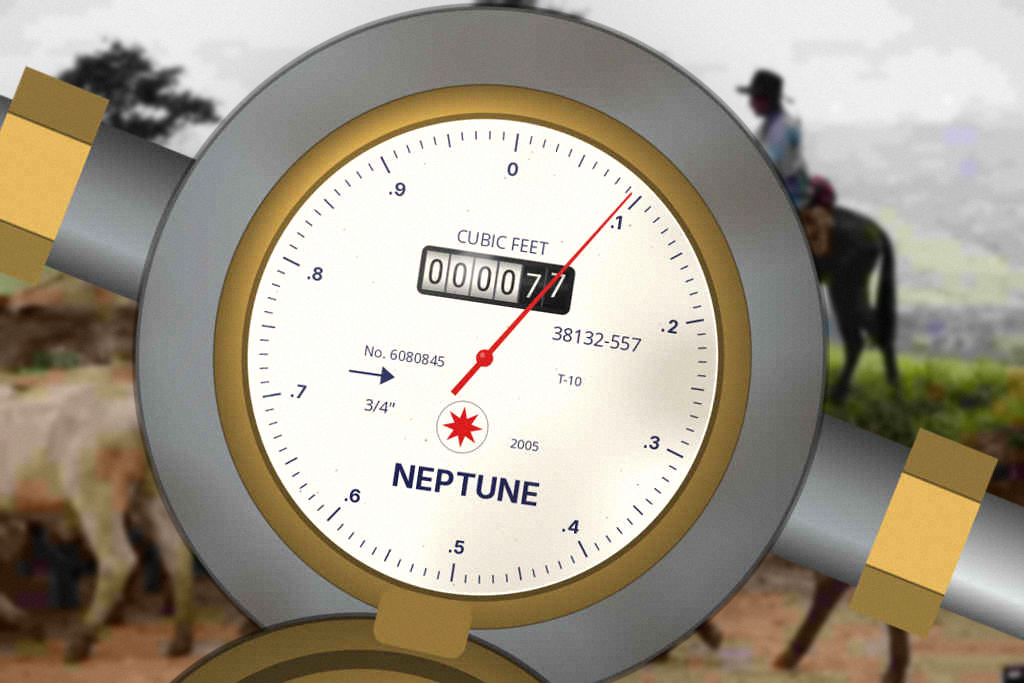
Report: 77.09; ft³
